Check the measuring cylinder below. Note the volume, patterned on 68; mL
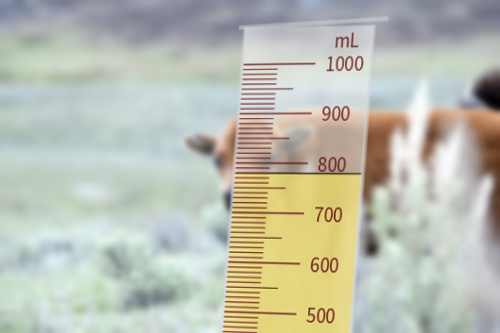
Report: 780; mL
